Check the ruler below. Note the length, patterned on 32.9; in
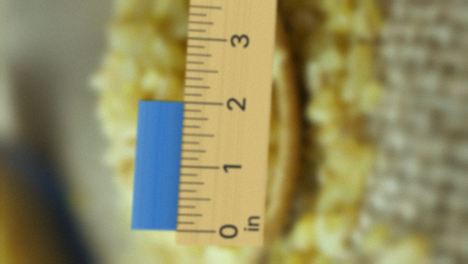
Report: 2; in
